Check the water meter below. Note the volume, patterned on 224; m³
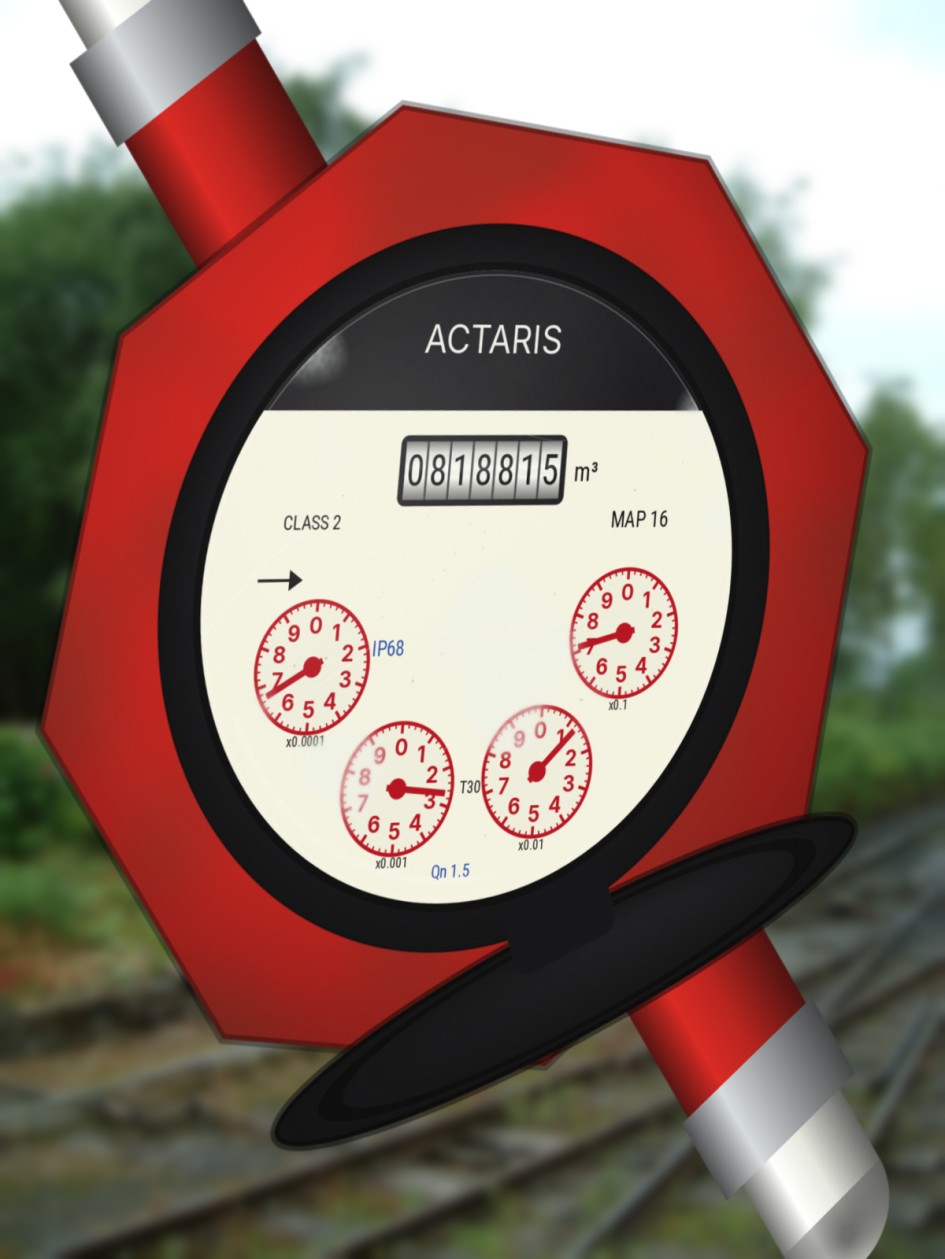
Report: 818815.7126; m³
